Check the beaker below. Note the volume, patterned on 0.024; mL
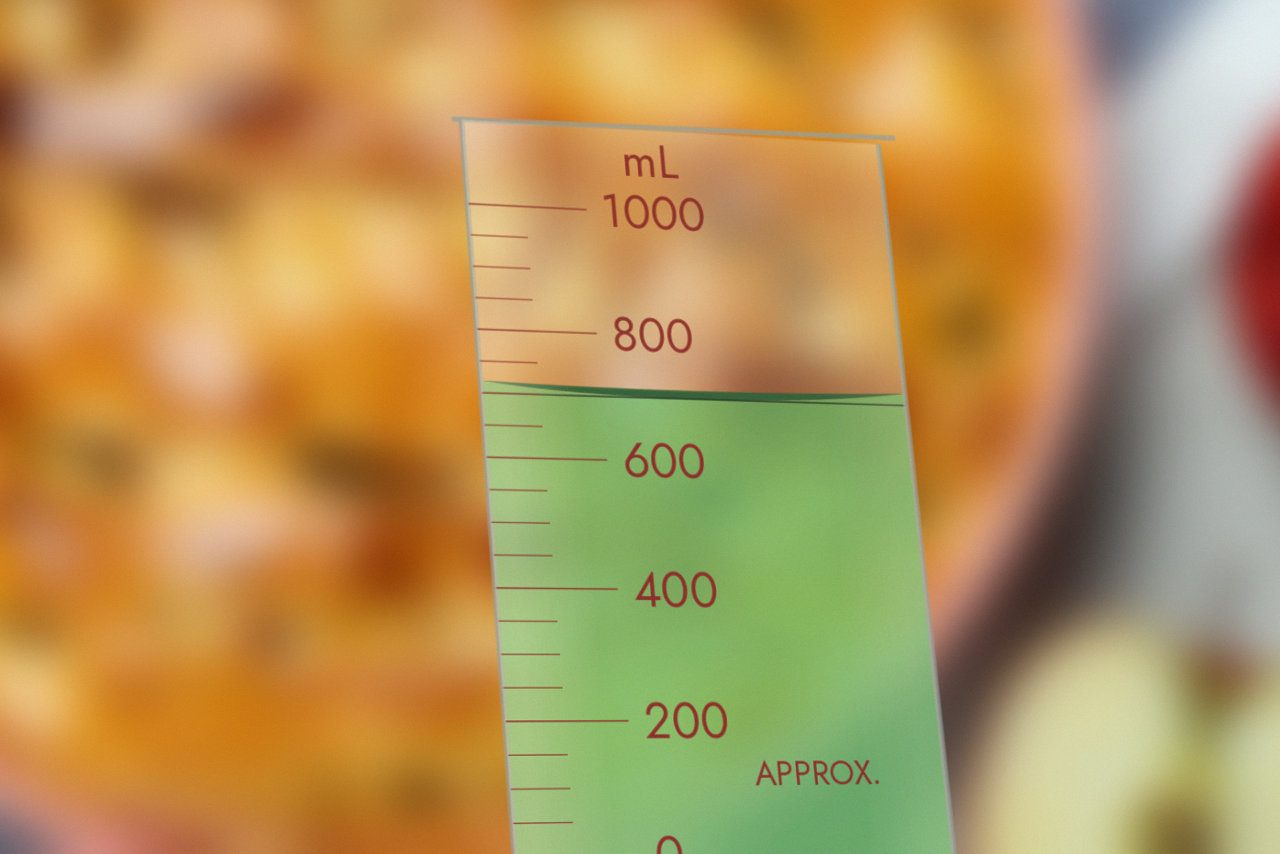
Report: 700; mL
